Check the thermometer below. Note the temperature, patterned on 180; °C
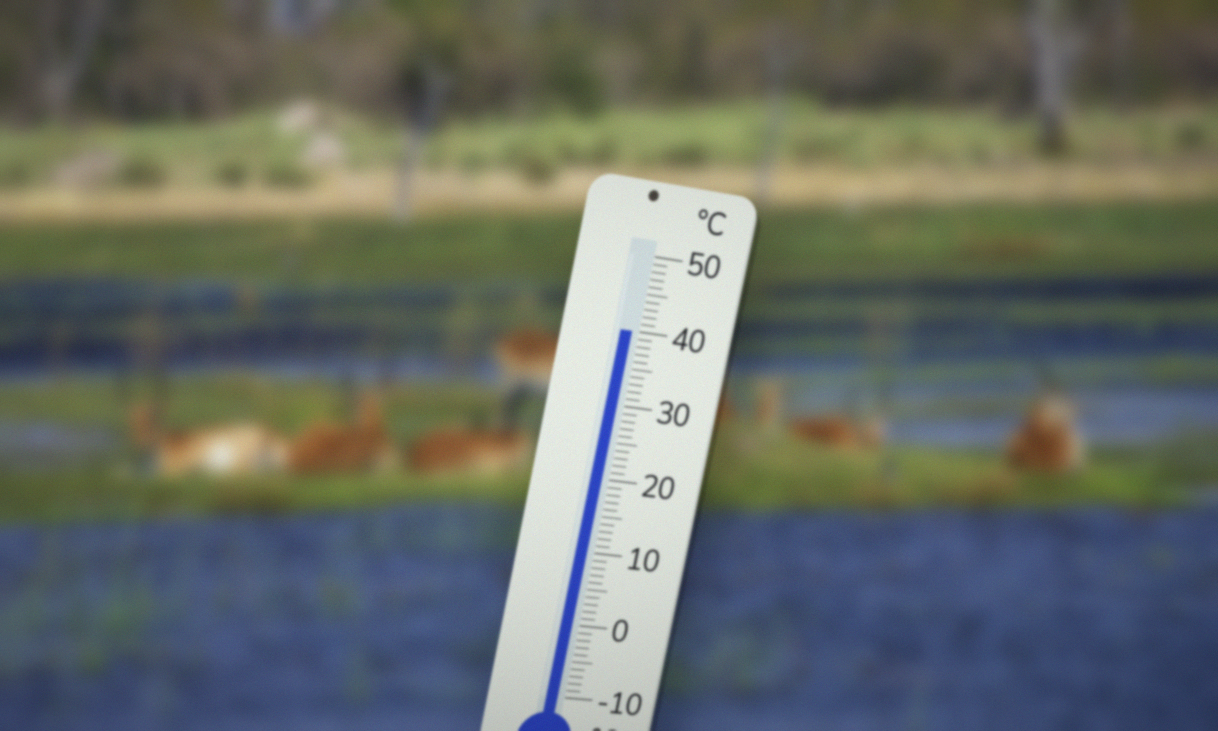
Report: 40; °C
